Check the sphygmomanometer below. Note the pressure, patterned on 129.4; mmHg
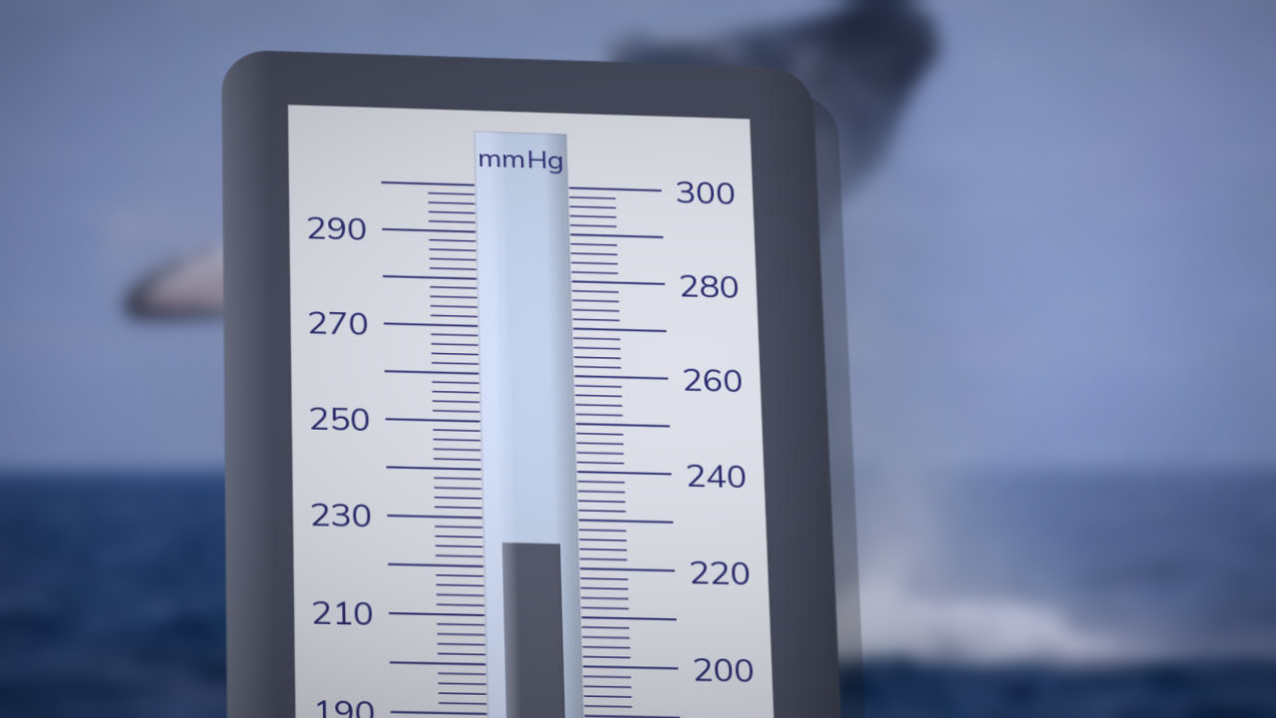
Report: 225; mmHg
